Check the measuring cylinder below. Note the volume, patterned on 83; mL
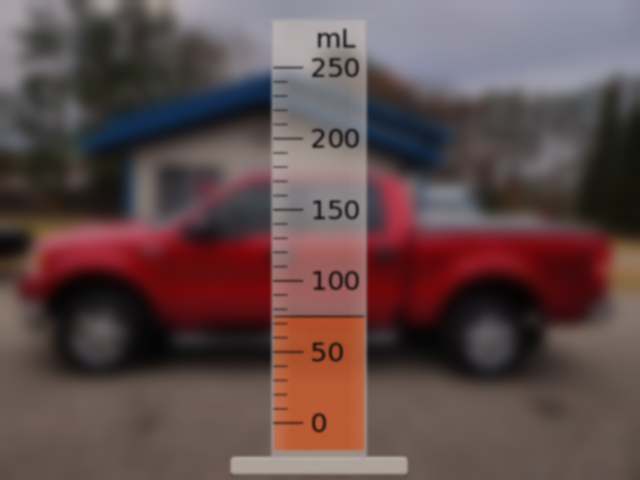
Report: 75; mL
